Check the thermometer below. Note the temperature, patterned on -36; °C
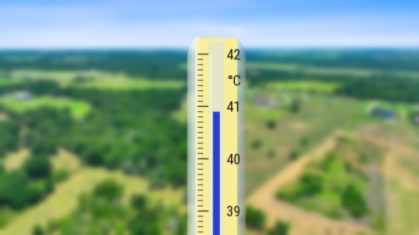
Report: 40.9; °C
